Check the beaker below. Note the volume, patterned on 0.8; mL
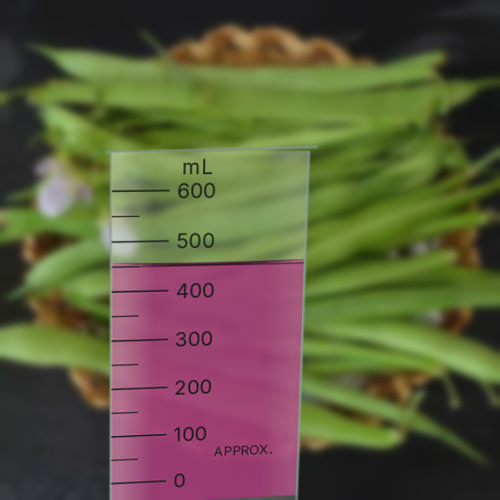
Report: 450; mL
